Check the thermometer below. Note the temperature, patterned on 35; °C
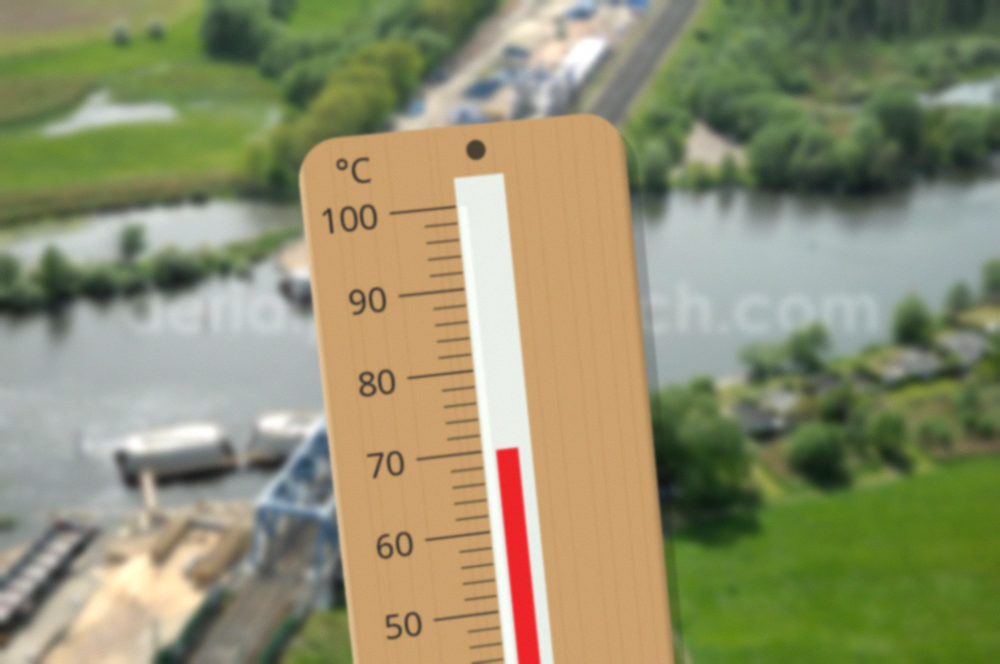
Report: 70; °C
